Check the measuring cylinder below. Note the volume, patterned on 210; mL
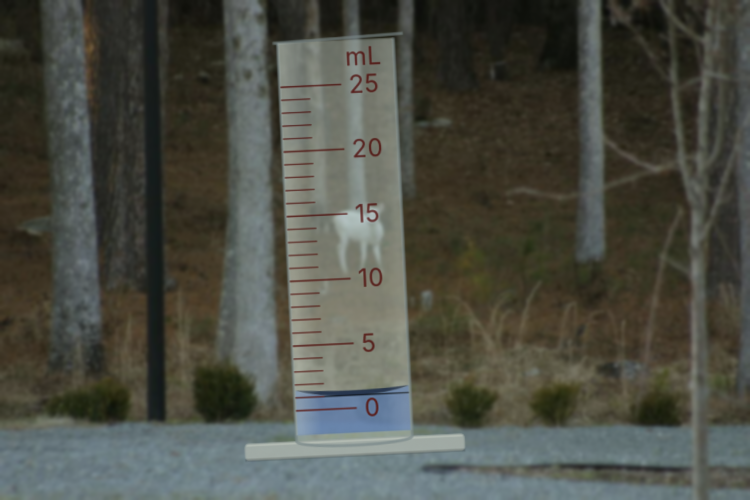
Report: 1; mL
